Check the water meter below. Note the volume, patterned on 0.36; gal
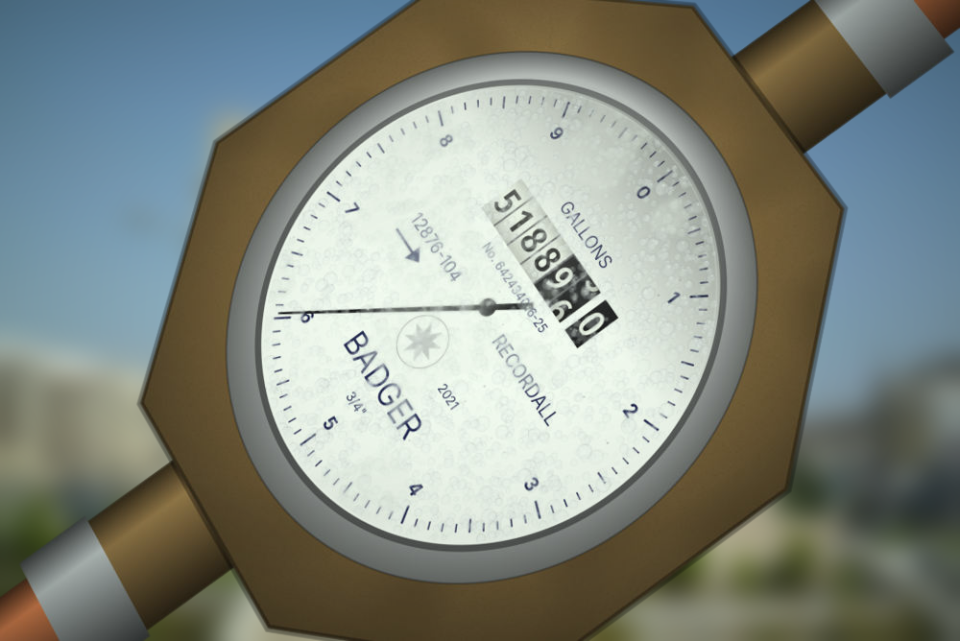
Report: 5188956.0; gal
